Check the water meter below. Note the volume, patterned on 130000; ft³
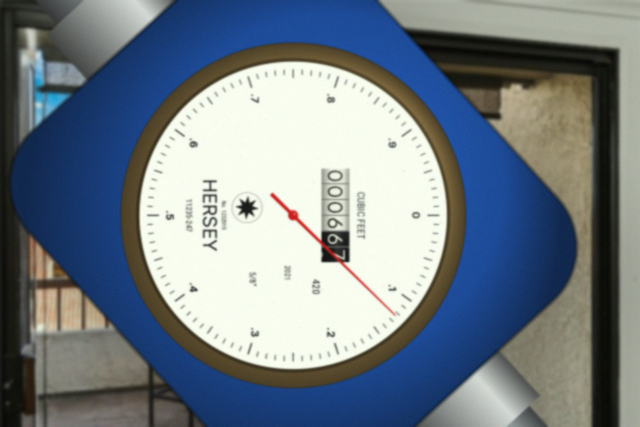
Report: 667.12; ft³
